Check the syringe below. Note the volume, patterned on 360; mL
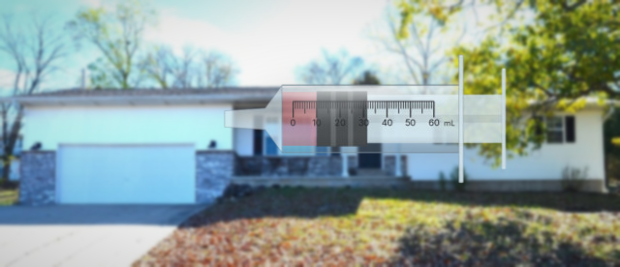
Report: 10; mL
